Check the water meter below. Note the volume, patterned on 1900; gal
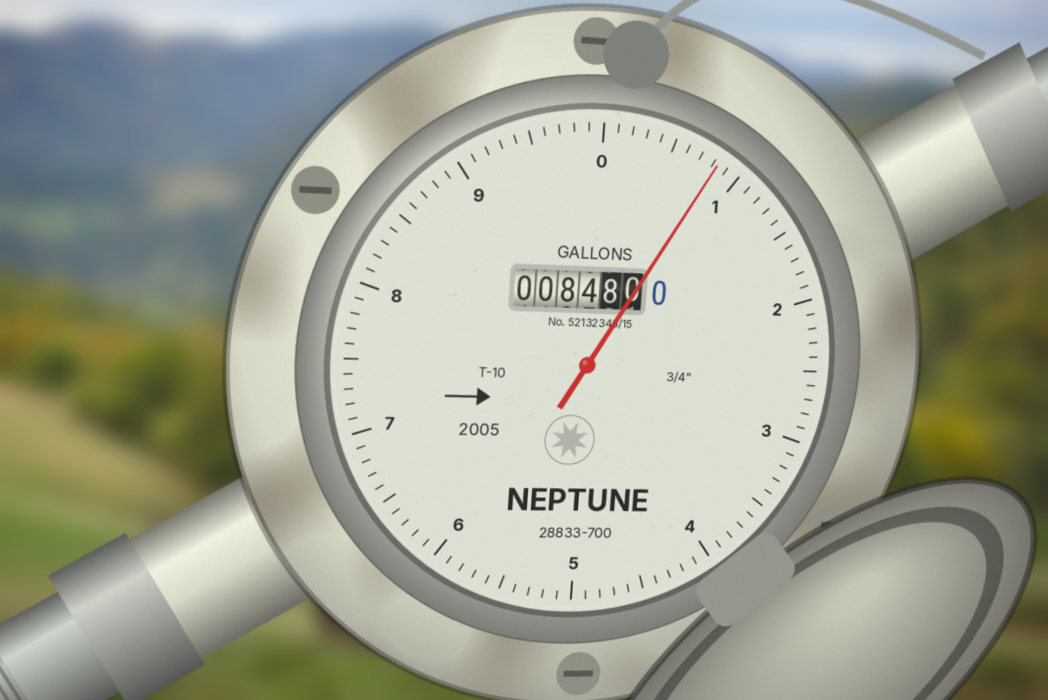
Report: 84800.8; gal
